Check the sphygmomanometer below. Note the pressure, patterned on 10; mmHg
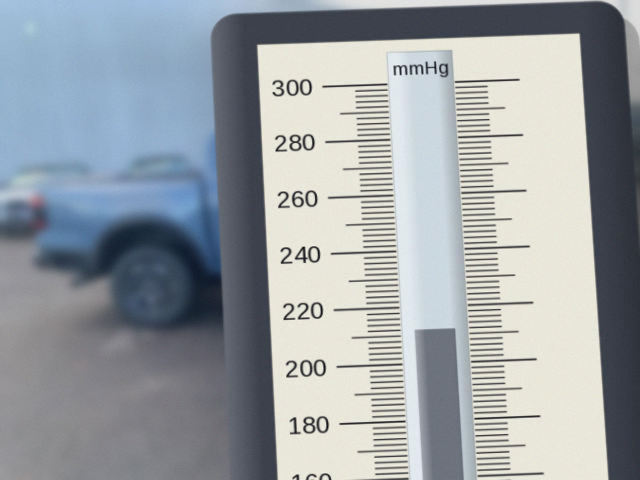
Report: 212; mmHg
